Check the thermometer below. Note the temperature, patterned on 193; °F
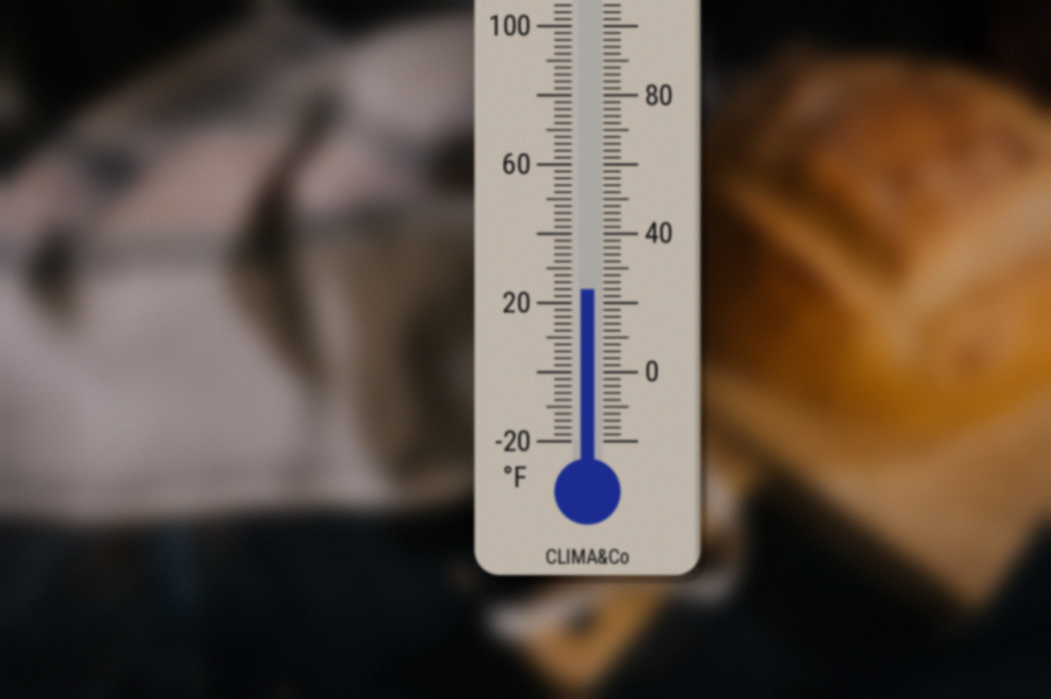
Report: 24; °F
